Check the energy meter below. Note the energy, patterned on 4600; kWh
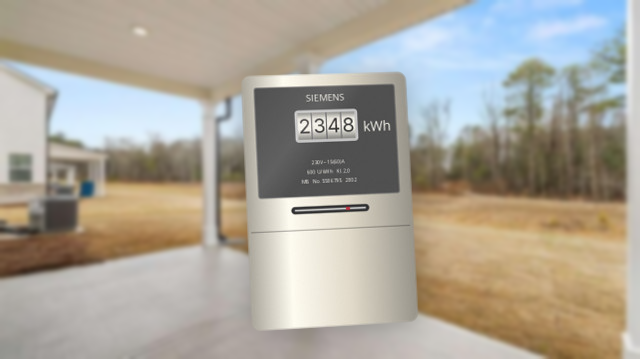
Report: 2348; kWh
